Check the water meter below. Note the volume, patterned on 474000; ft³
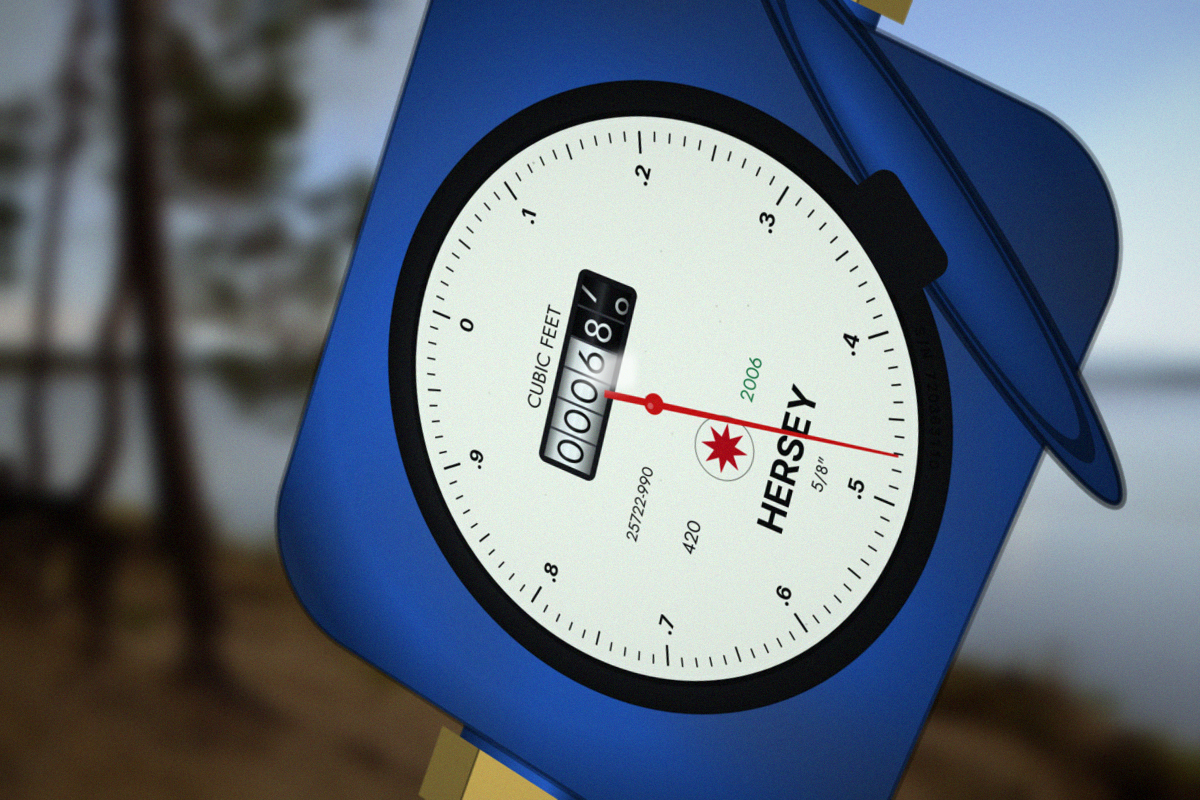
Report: 687.47; ft³
